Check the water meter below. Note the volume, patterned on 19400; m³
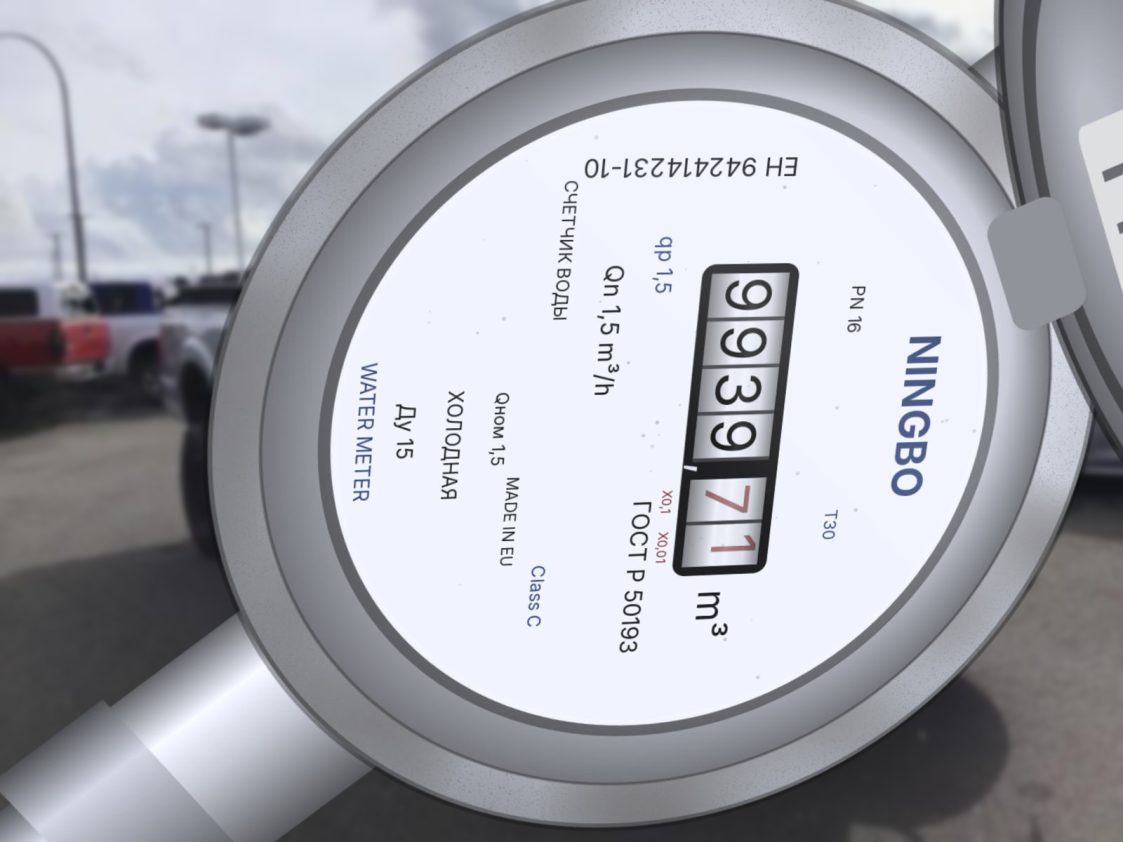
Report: 9939.71; m³
